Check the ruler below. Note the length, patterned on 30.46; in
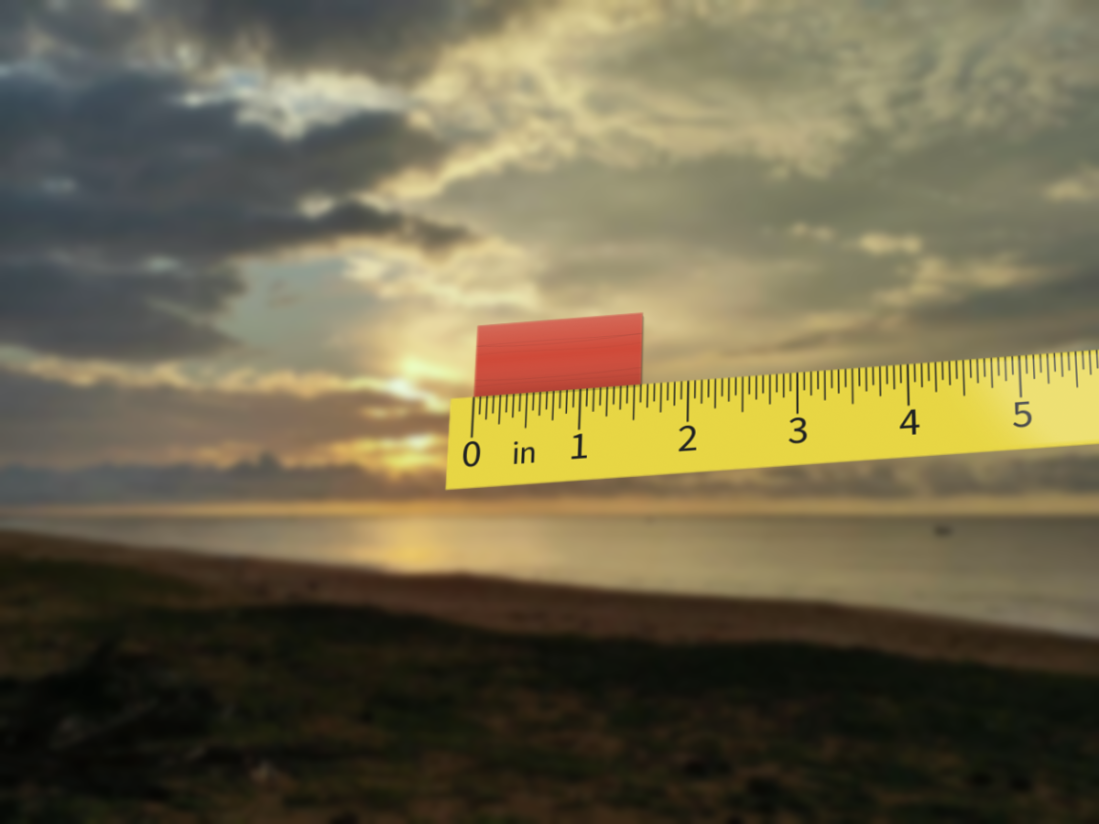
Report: 1.5625; in
